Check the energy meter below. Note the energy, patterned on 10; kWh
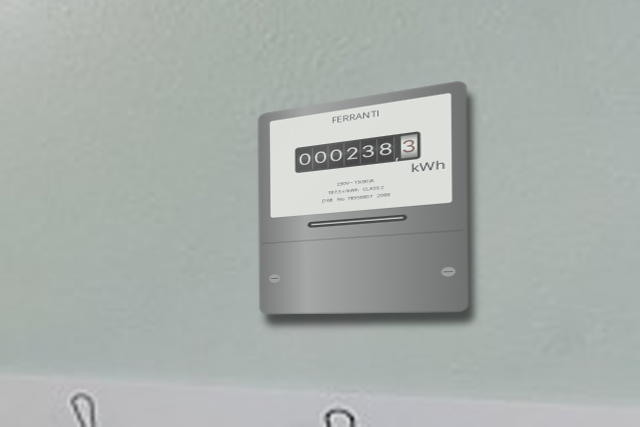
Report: 238.3; kWh
